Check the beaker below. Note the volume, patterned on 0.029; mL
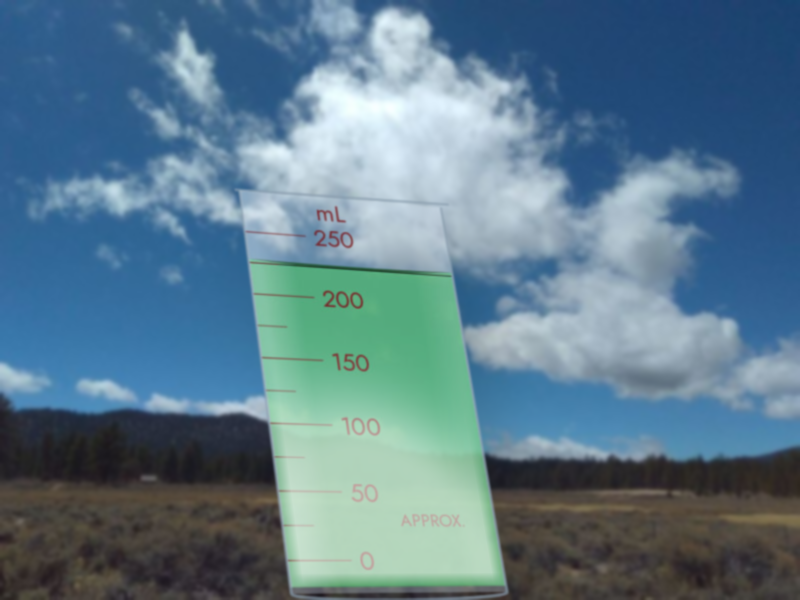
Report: 225; mL
